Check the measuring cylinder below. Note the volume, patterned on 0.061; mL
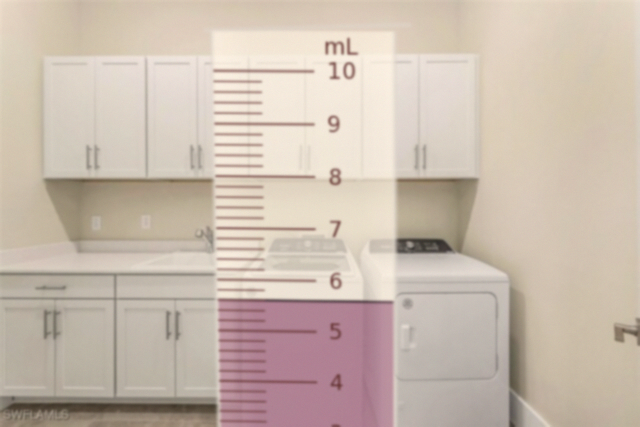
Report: 5.6; mL
